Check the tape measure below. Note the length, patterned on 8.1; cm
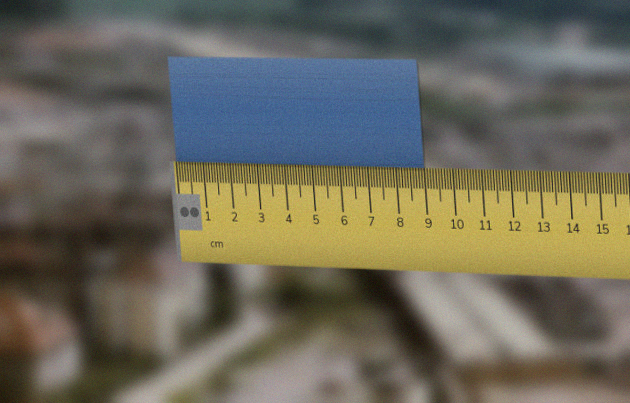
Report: 9; cm
